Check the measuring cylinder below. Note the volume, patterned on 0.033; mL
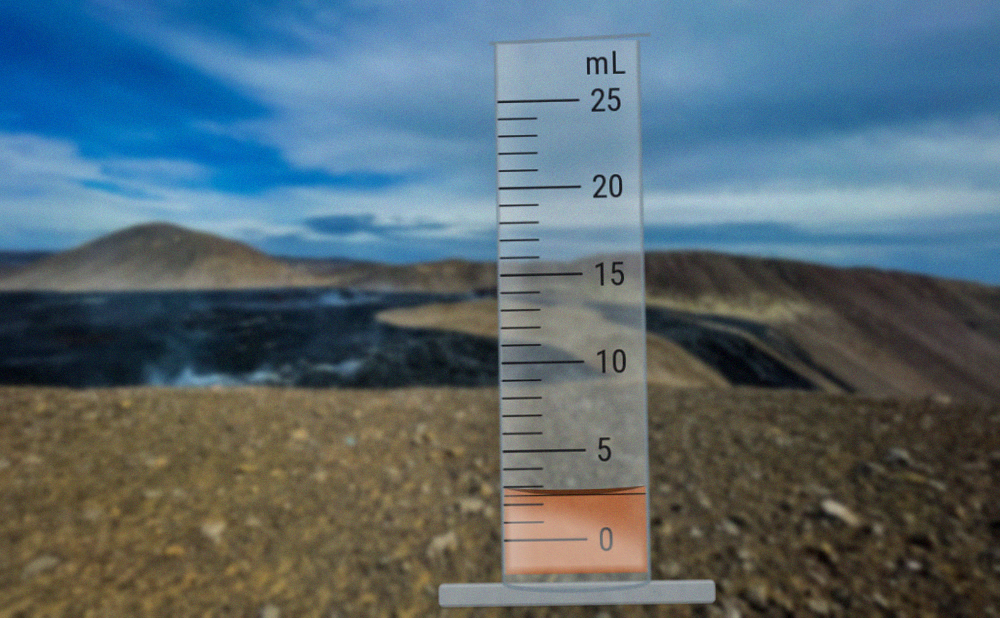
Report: 2.5; mL
